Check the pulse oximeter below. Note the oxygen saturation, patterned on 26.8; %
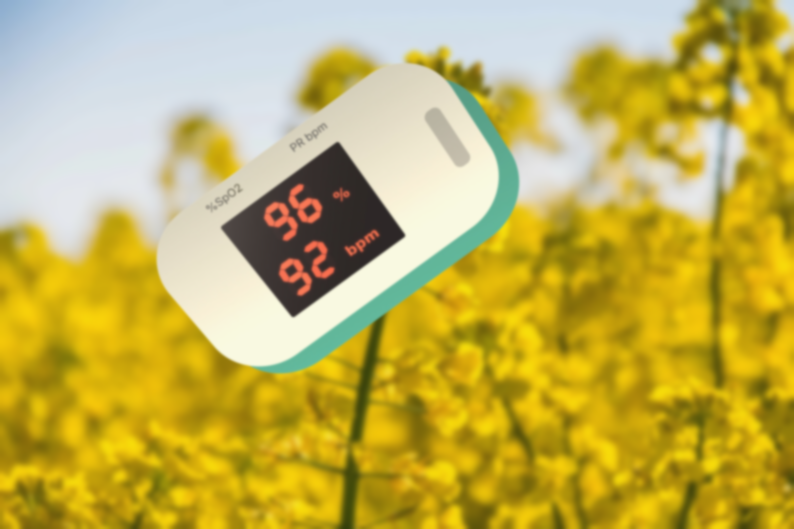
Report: 96; %
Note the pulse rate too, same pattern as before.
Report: 92; bpm
